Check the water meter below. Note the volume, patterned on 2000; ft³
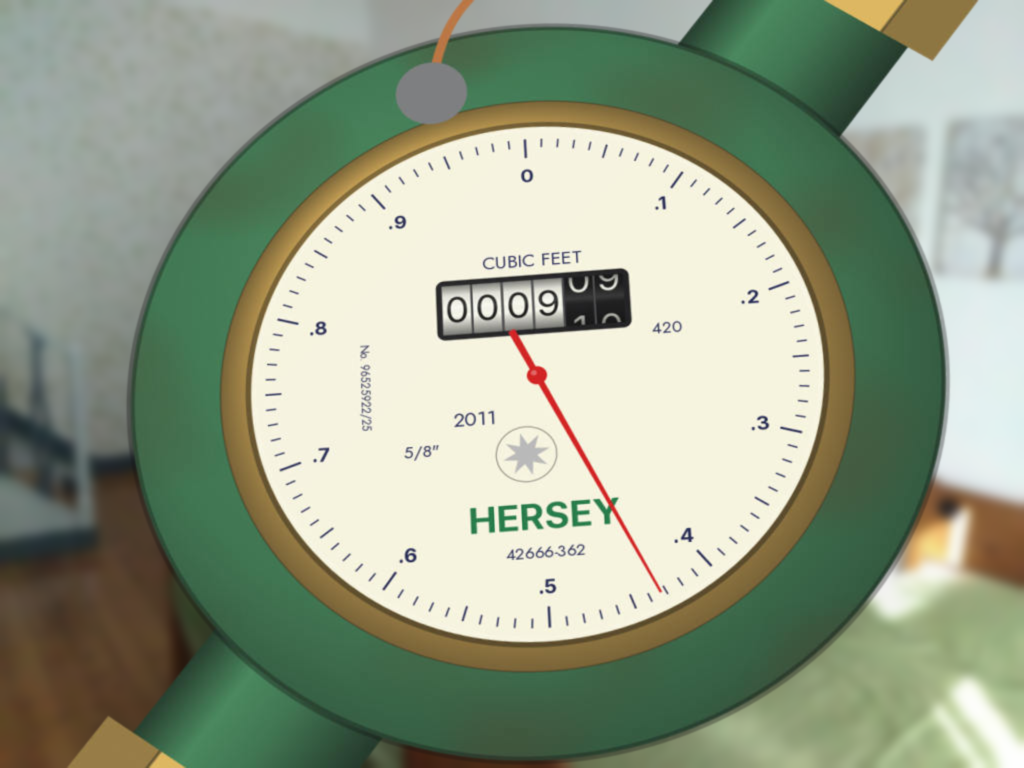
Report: 909.43; ft³
